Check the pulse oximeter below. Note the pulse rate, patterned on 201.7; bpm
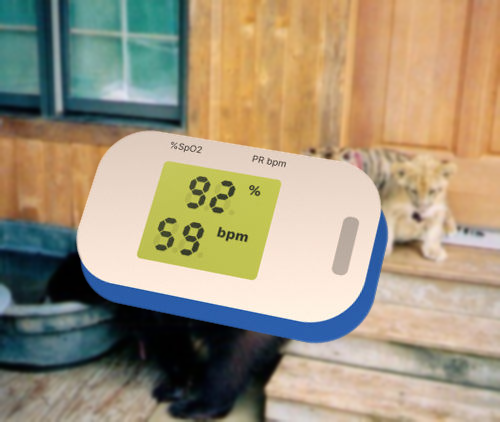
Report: 59; bpm
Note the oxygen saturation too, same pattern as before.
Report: 92; %
